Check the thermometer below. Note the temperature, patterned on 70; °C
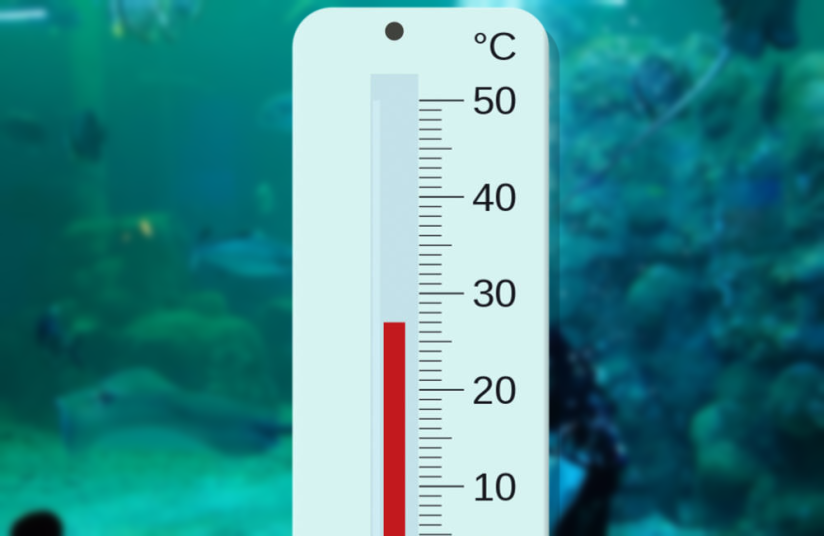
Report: 27; °C
